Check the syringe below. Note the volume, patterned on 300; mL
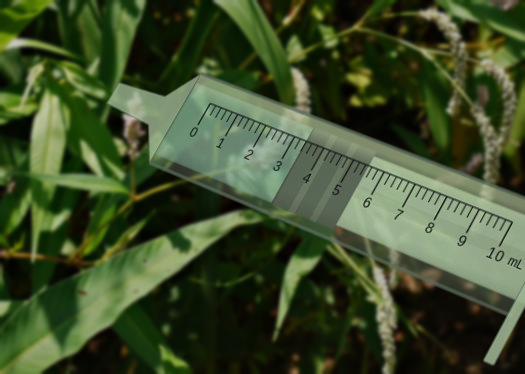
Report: 3.4; mL
